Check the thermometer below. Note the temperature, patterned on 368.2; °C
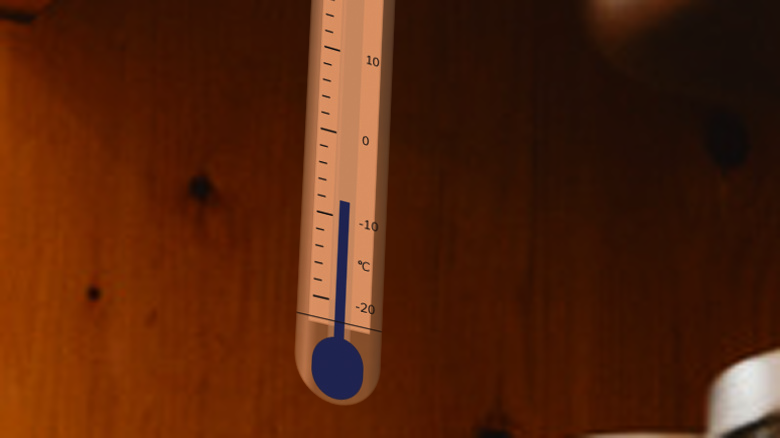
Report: -8; °C
